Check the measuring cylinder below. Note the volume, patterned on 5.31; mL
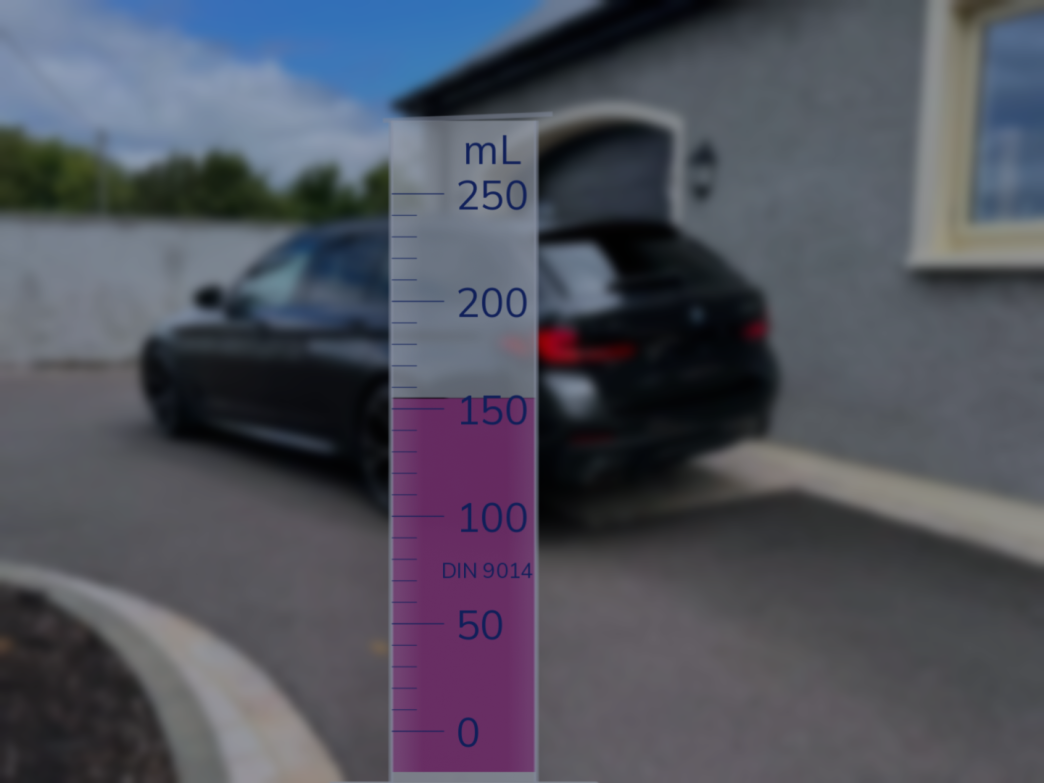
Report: 155; mL
